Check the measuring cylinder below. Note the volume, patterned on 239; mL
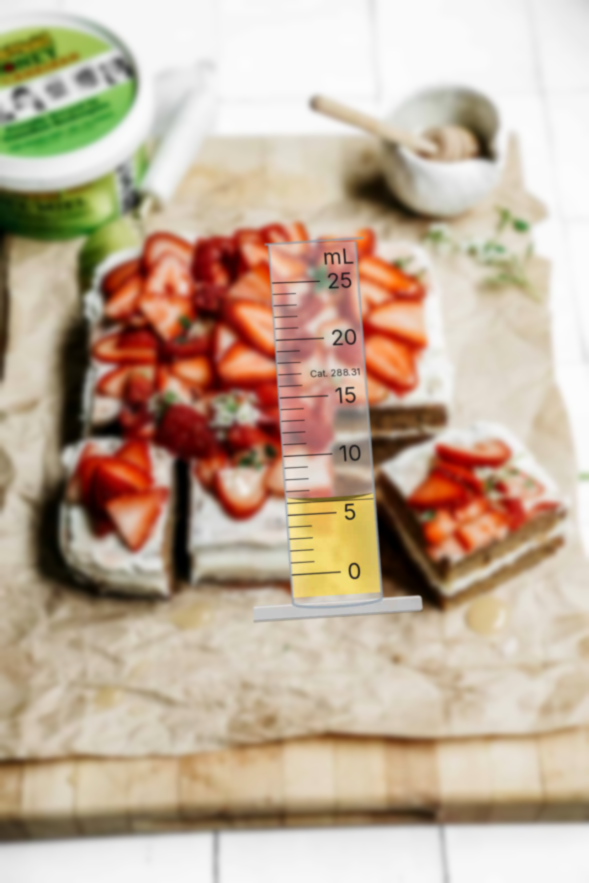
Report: 6; mL
